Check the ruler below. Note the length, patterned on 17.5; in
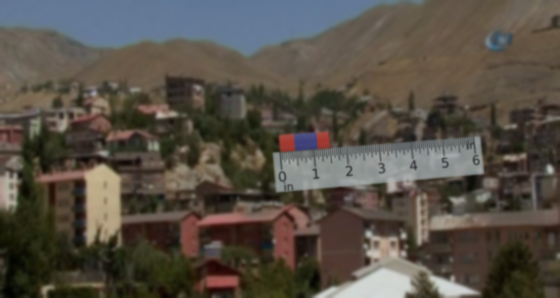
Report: 1.5; in
